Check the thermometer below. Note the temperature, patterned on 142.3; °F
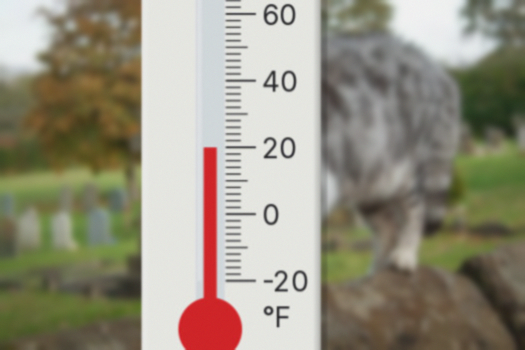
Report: 20; °F
